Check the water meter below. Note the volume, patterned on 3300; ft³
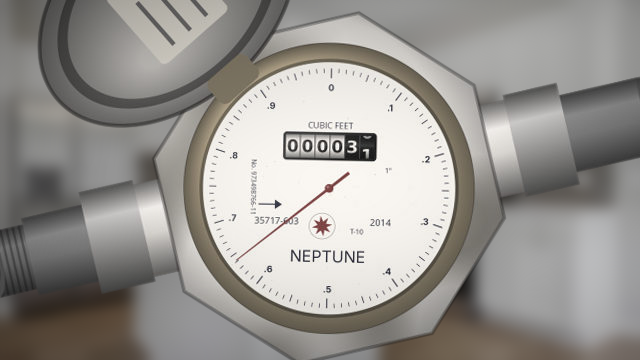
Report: 30.64; ft³
